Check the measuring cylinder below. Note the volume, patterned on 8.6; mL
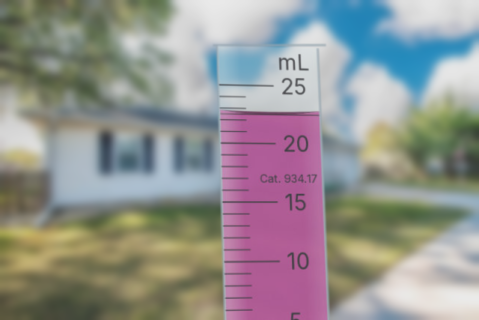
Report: 22.5; mL
